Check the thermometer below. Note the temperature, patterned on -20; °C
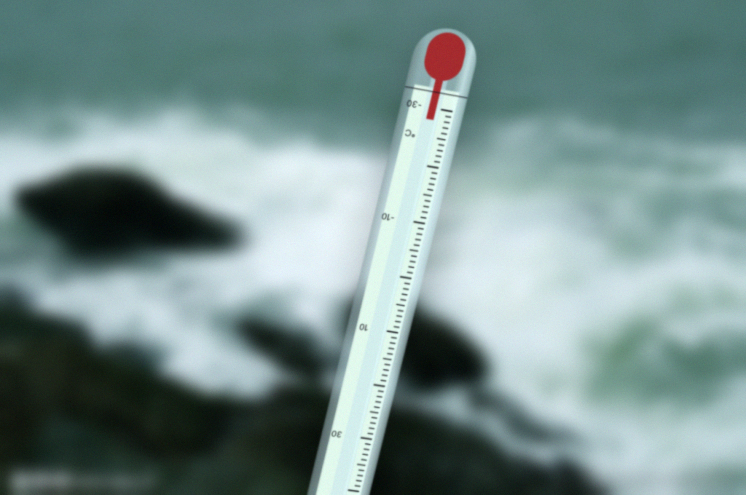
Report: -28; °C
